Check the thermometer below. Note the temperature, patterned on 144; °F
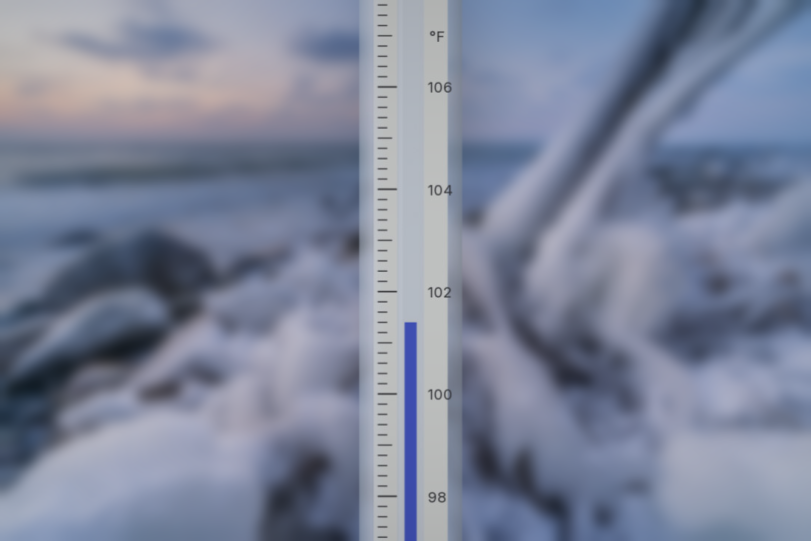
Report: 101.4; °F
